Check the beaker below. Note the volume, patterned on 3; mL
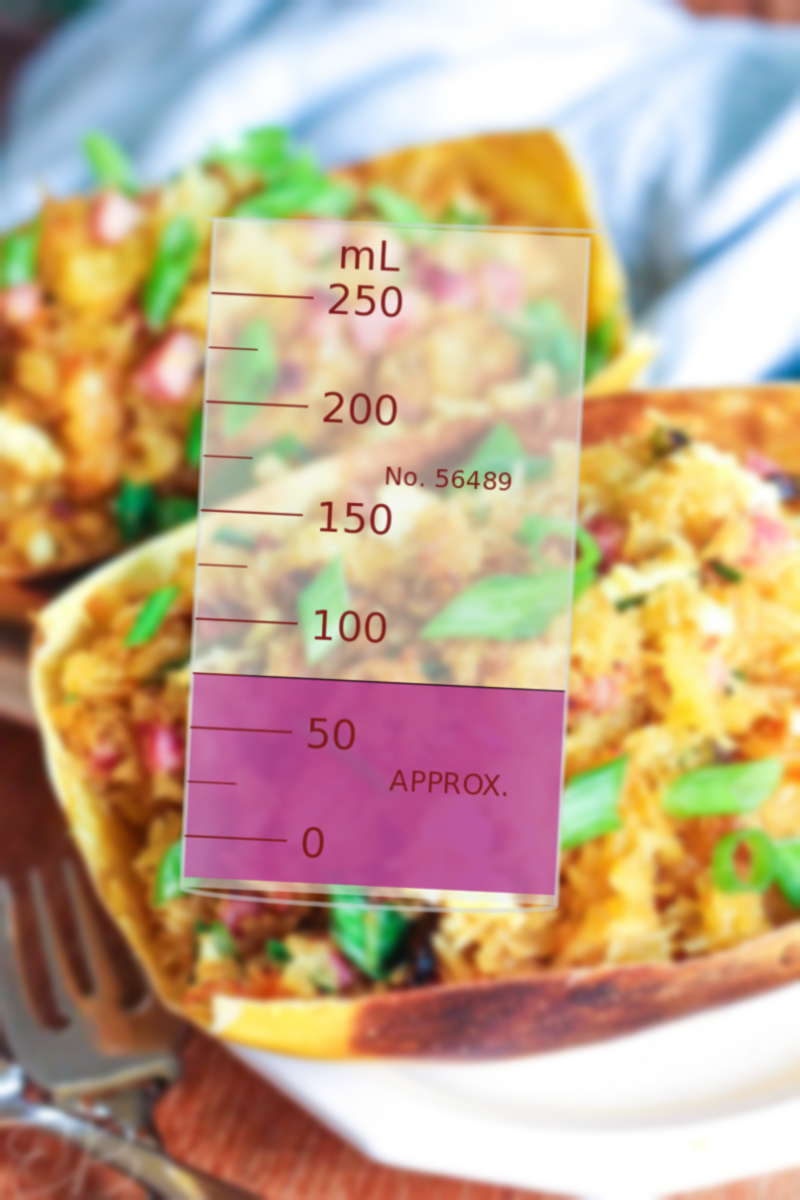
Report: 75; mL
